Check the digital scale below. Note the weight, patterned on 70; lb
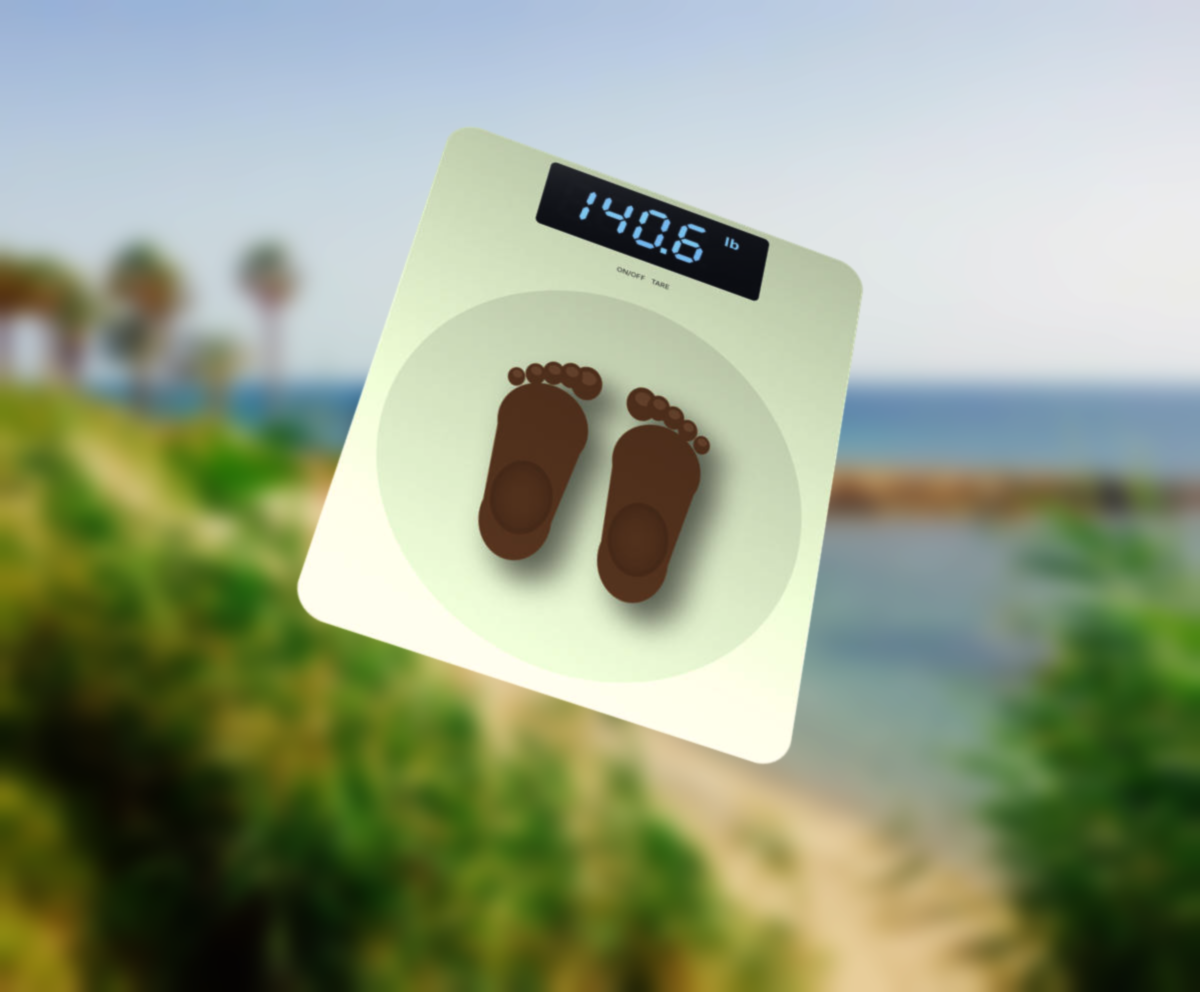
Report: 140.6; lb
